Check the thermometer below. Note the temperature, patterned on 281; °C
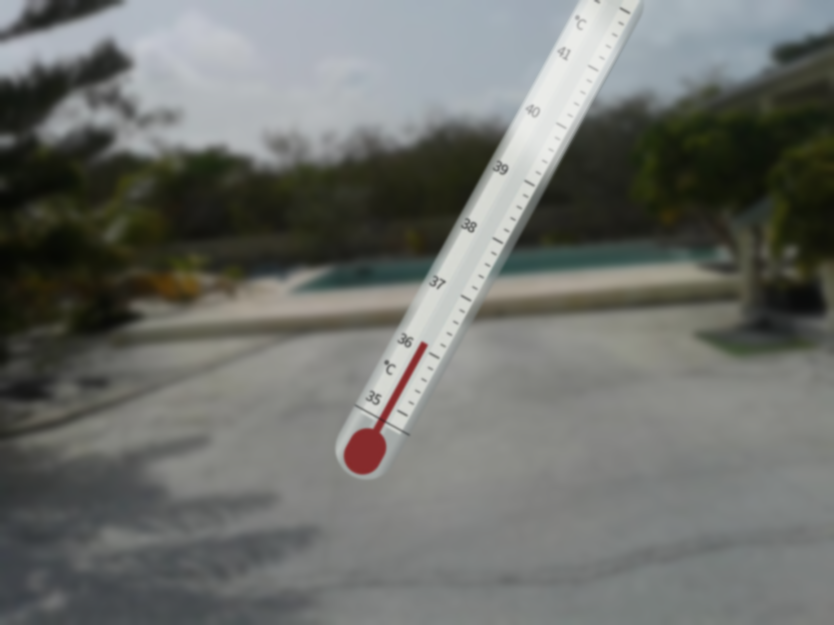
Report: 36.1; °C
